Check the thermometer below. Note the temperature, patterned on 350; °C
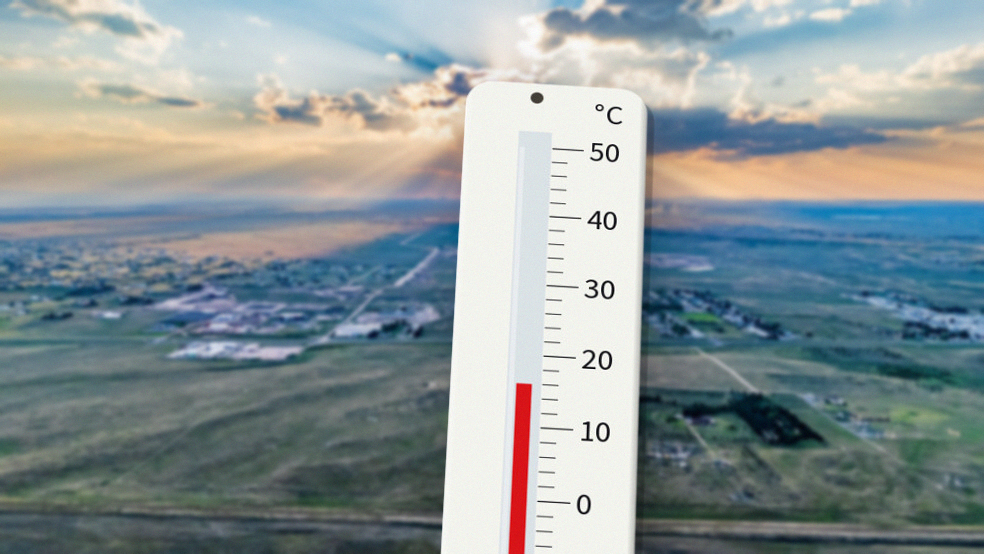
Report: 16; °C
